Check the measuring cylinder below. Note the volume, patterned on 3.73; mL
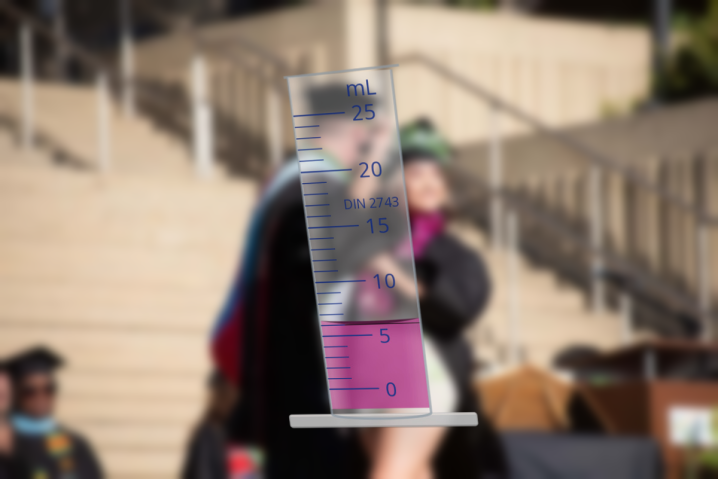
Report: 6; mL
